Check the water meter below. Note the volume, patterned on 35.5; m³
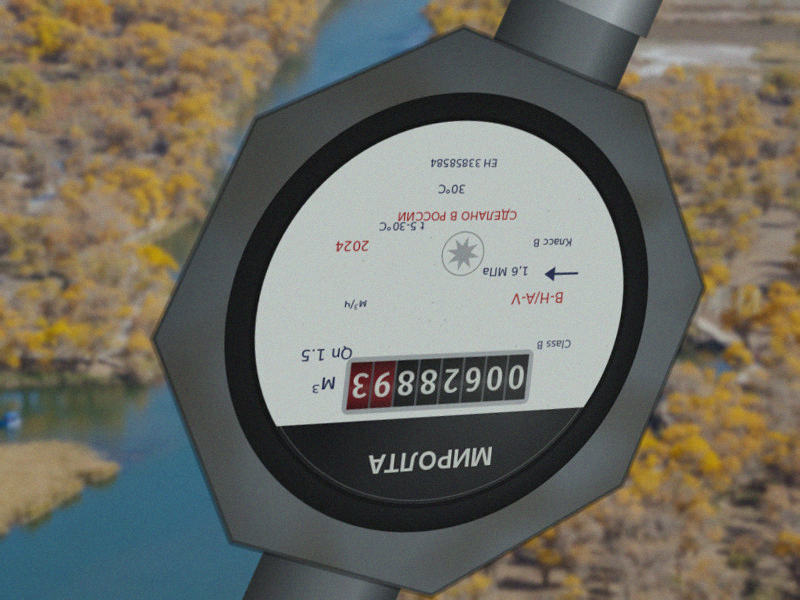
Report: 6288.93; m³
